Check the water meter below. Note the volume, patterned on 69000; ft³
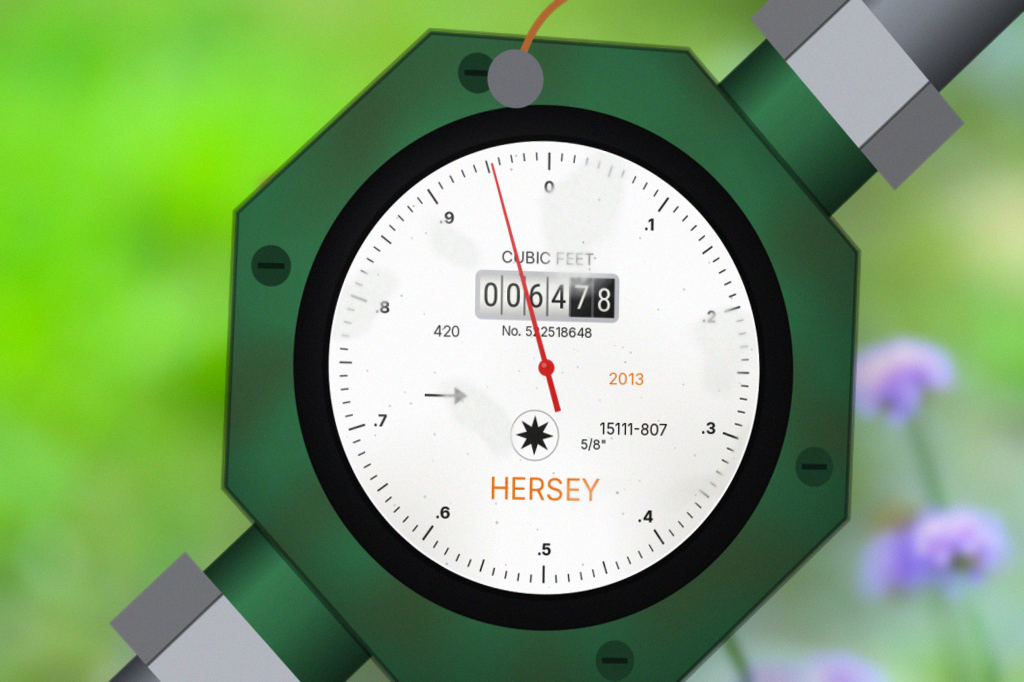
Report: 6477.95; ft³
